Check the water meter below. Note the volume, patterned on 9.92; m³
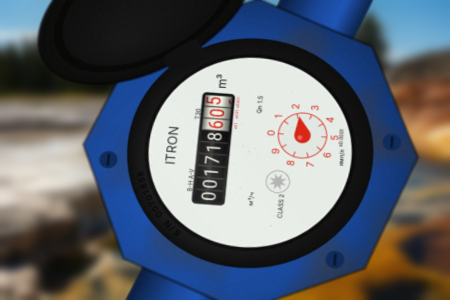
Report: 1718.6052; m³
